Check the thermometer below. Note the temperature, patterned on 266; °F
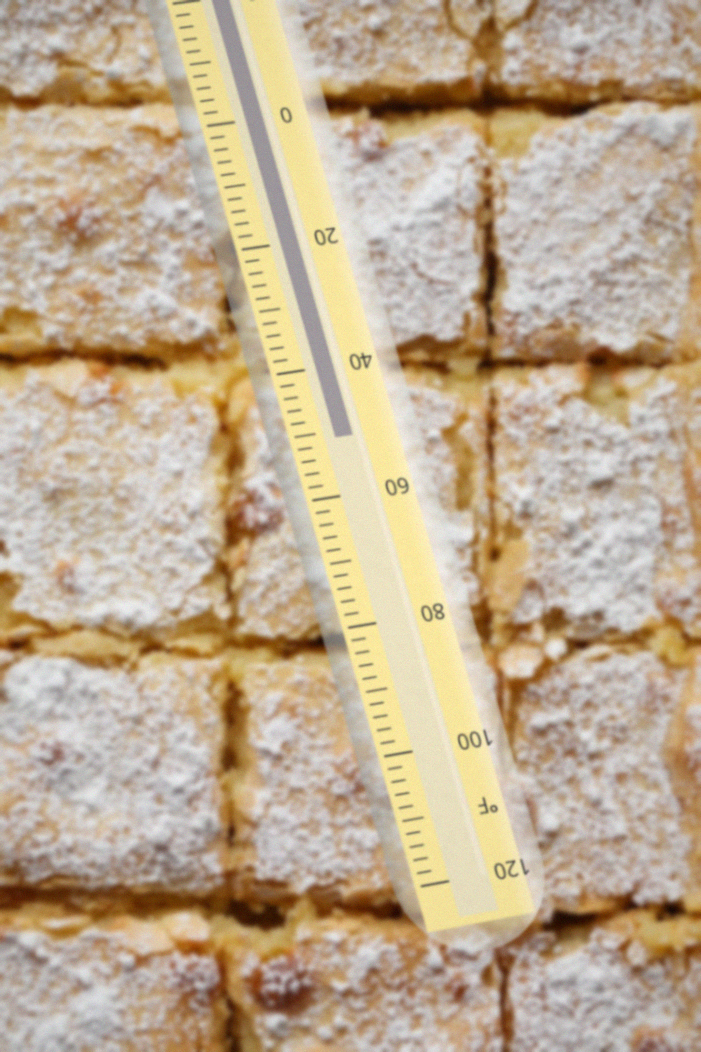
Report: 51; °F
